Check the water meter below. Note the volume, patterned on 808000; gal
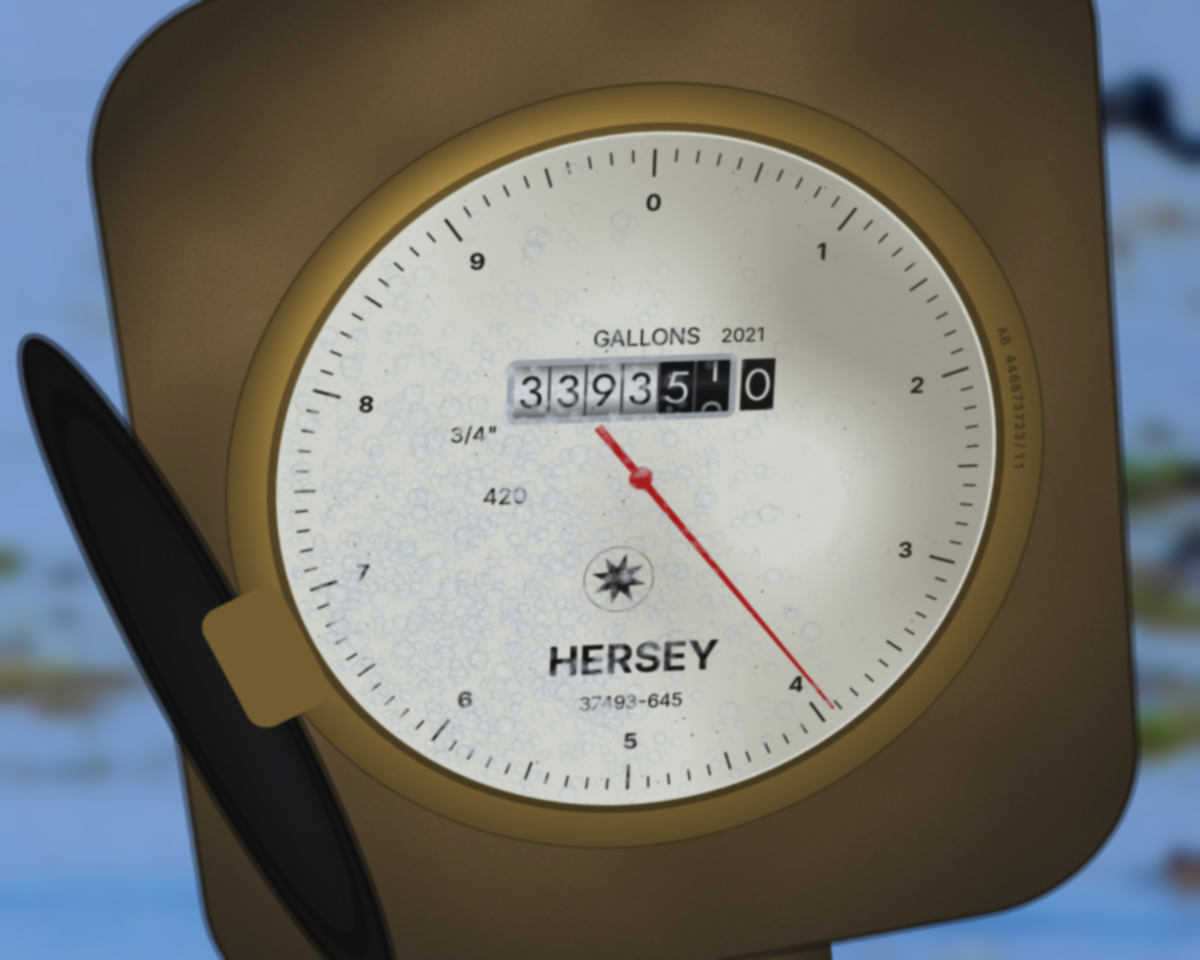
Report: 3393513.9; gal
